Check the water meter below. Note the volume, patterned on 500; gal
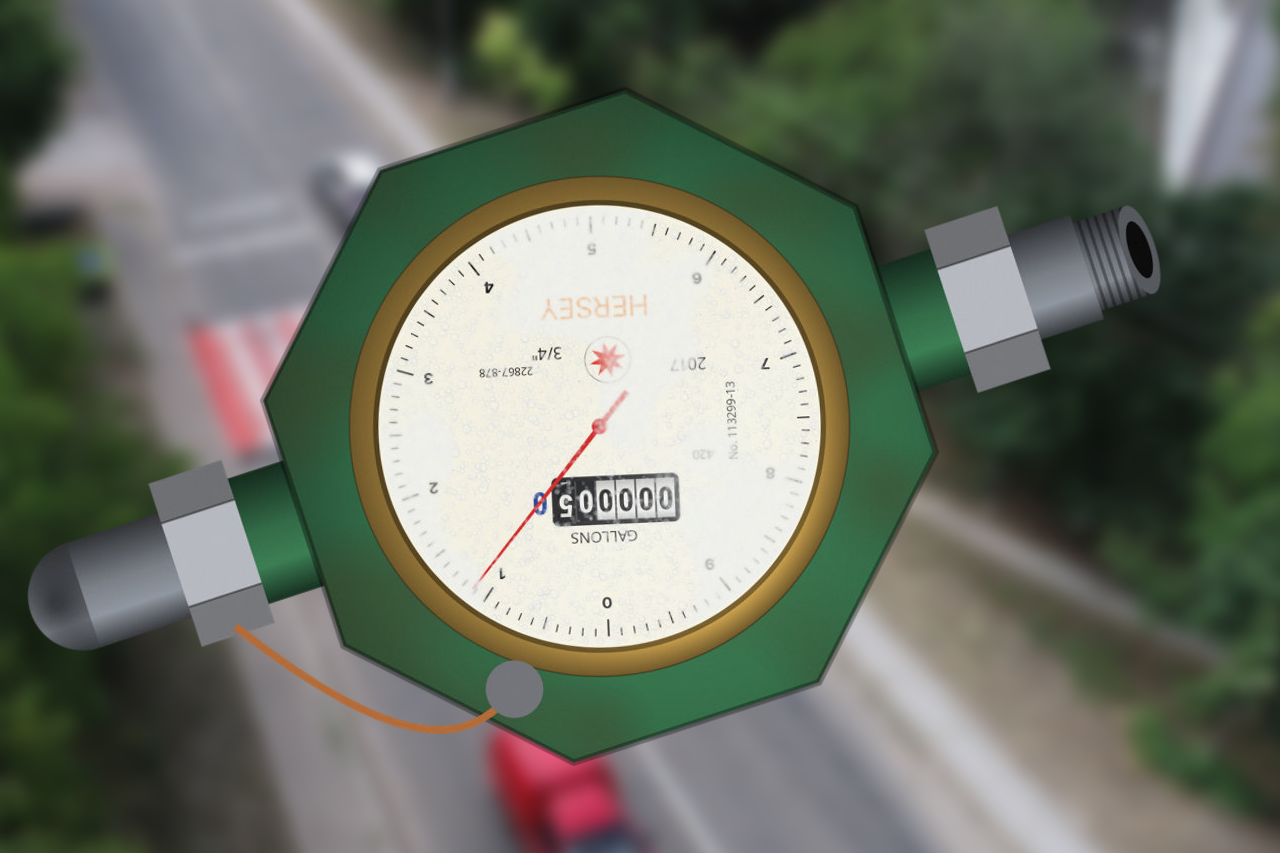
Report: 51.1; gal
